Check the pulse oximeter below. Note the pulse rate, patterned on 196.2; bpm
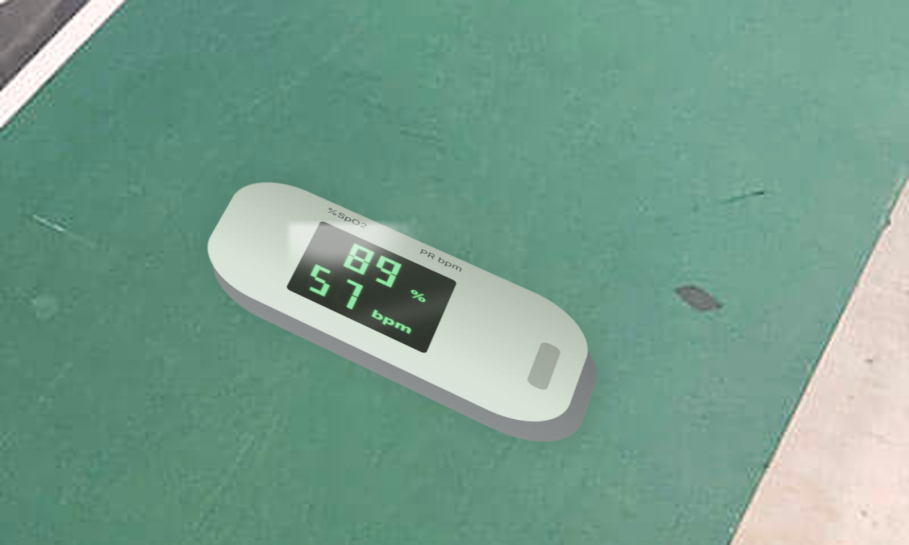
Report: 57; bpm
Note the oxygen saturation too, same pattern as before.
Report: 89; %
